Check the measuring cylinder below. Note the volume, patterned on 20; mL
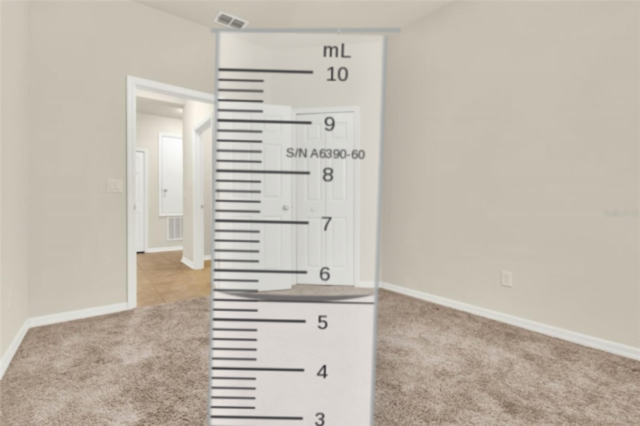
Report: 5.4; mL
